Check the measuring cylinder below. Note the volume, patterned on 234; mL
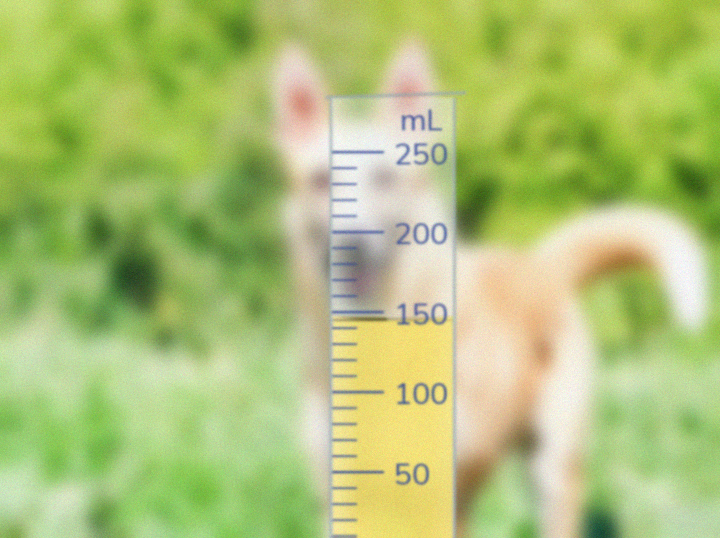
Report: 145; mL
